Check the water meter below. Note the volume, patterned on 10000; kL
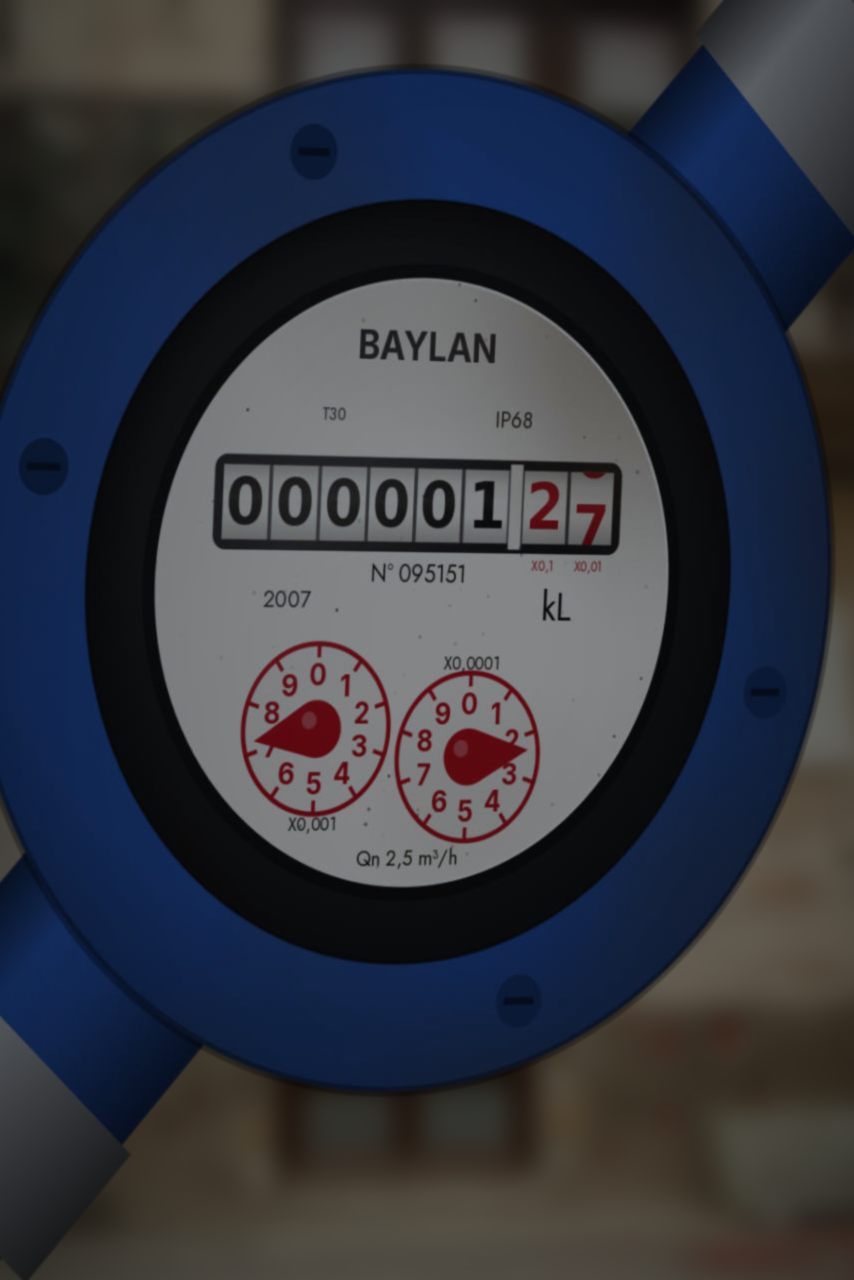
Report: 1.2672; kL
